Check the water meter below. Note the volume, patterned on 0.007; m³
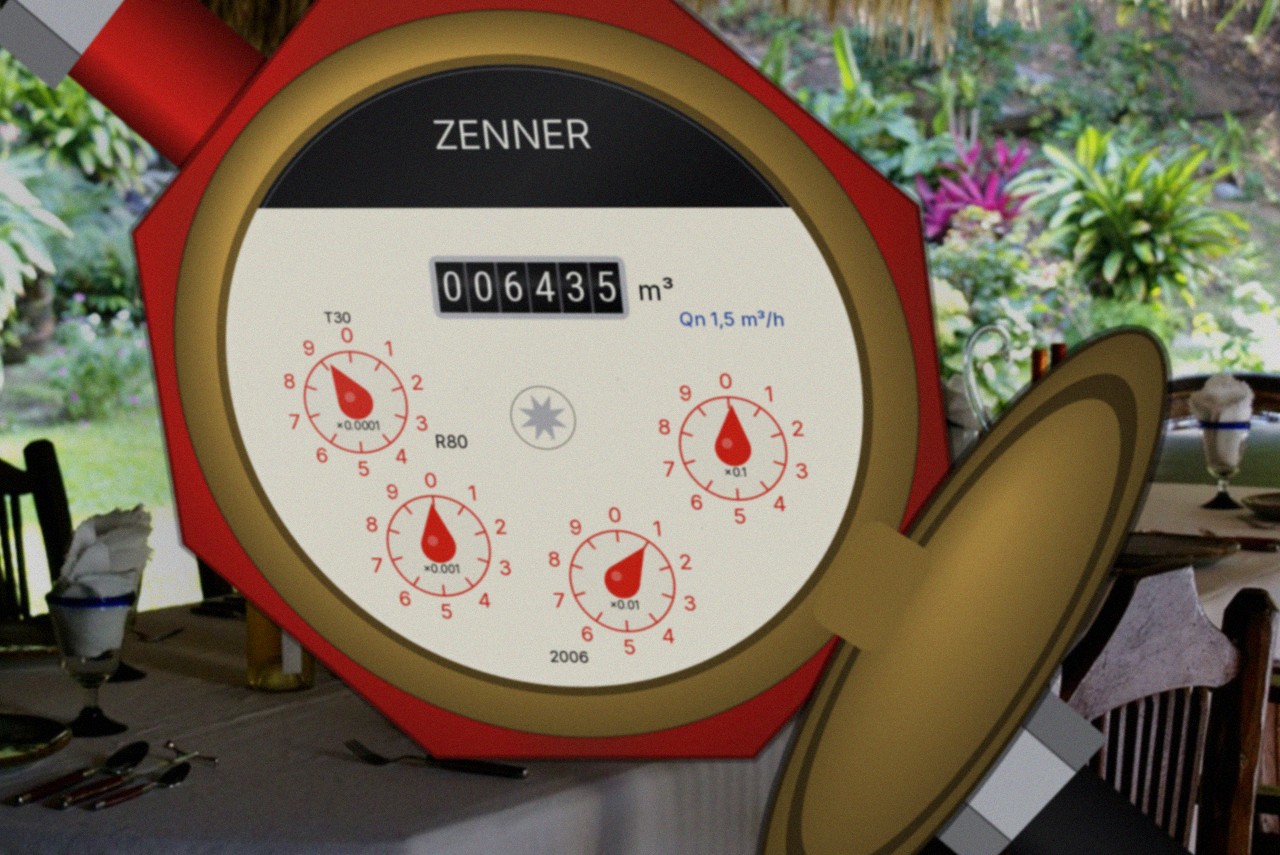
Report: 6435.0099; m³
